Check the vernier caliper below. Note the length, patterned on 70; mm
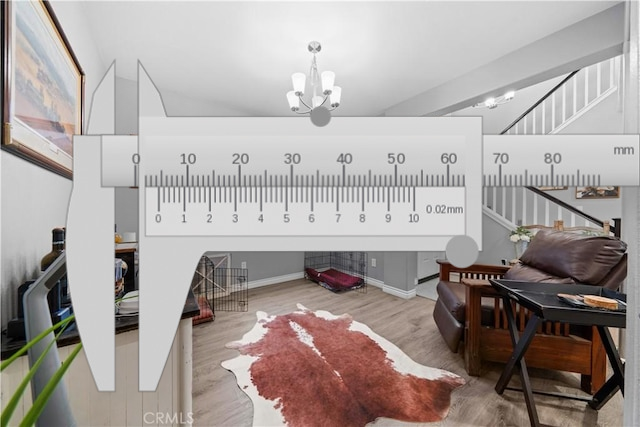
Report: 4.5; mm
